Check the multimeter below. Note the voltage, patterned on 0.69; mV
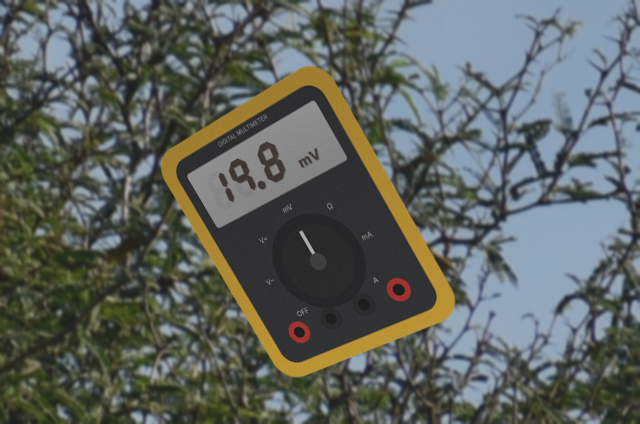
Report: 19.8; mV
